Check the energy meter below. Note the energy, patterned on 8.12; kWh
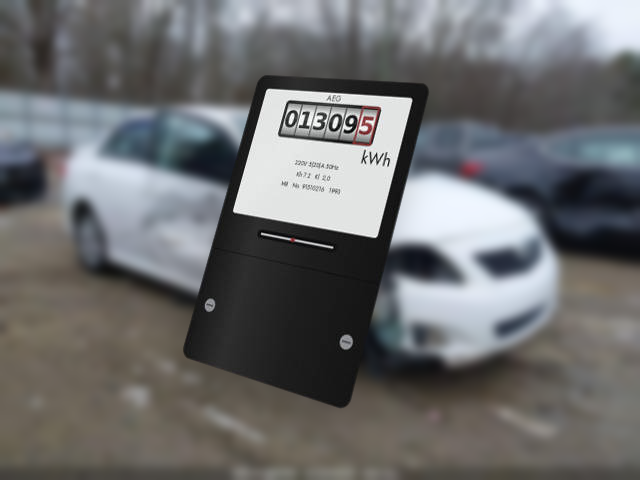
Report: 1309.5; kWh
